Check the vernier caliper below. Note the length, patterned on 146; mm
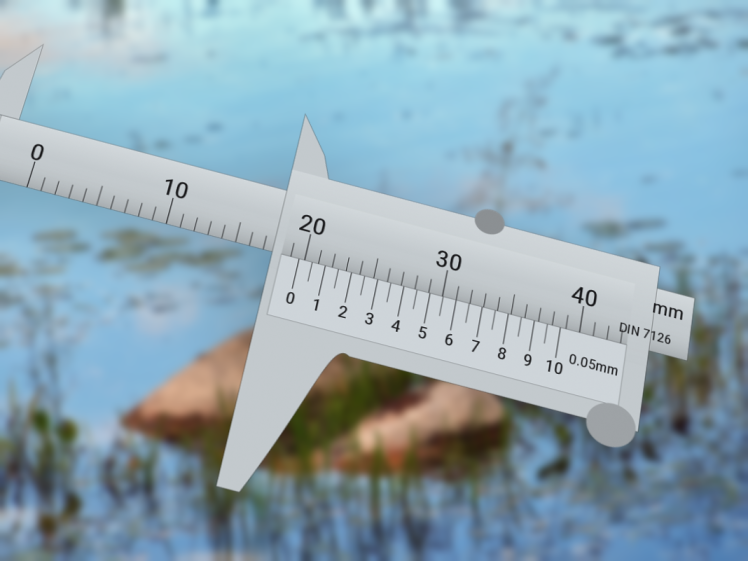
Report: 19.6; mm
